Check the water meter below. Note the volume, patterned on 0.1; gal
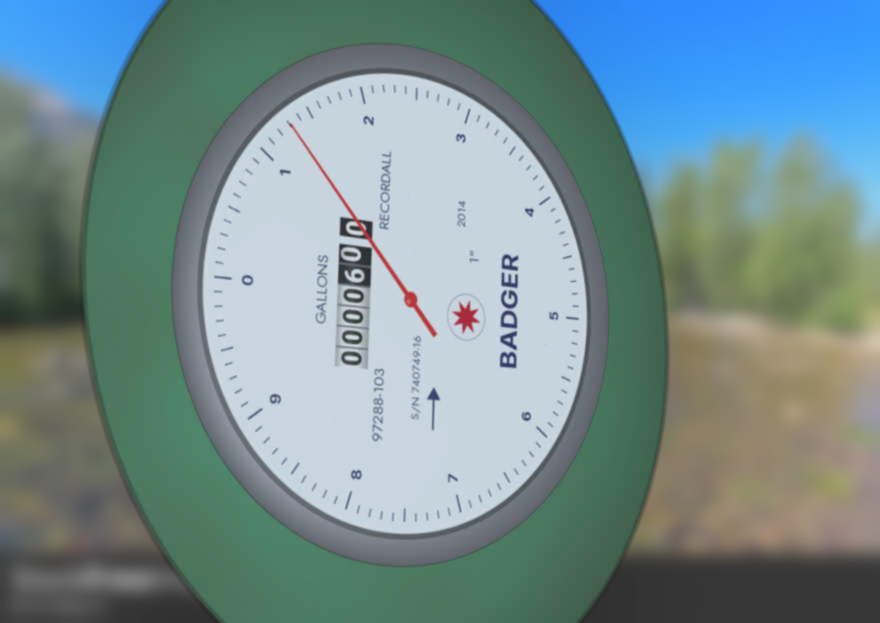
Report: 601.3; gal
